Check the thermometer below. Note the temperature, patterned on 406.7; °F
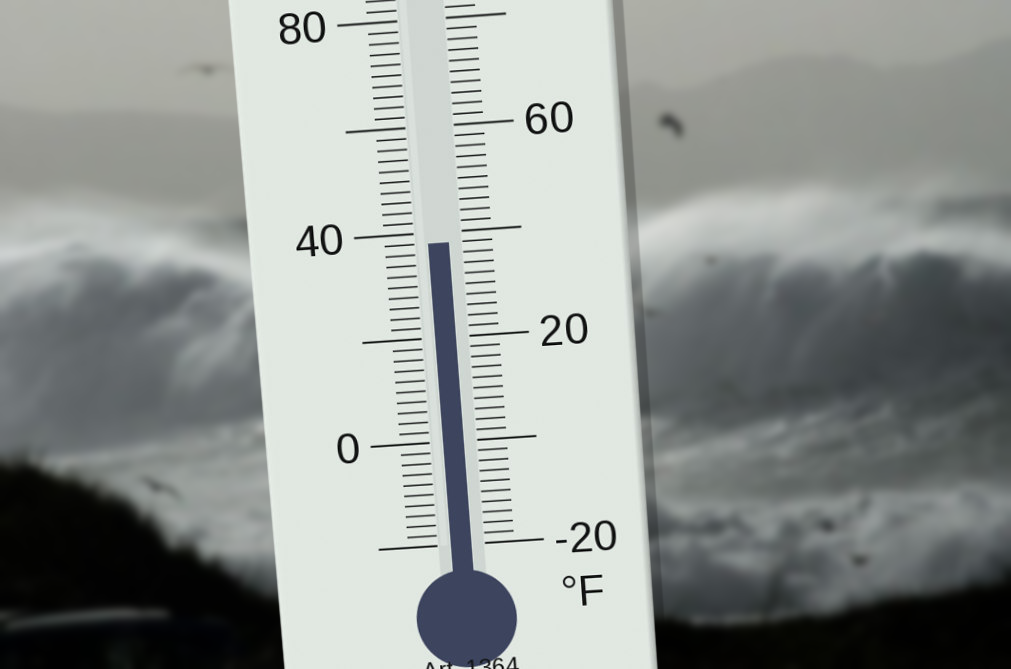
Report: 38; °F
